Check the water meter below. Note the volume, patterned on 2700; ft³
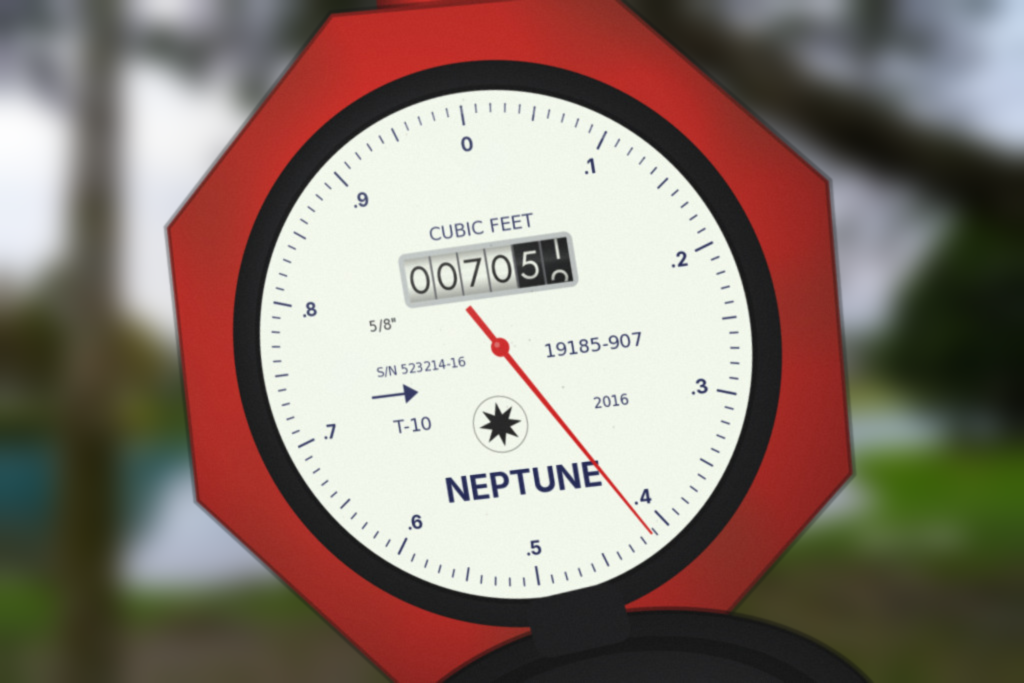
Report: 7051.41; ft³
